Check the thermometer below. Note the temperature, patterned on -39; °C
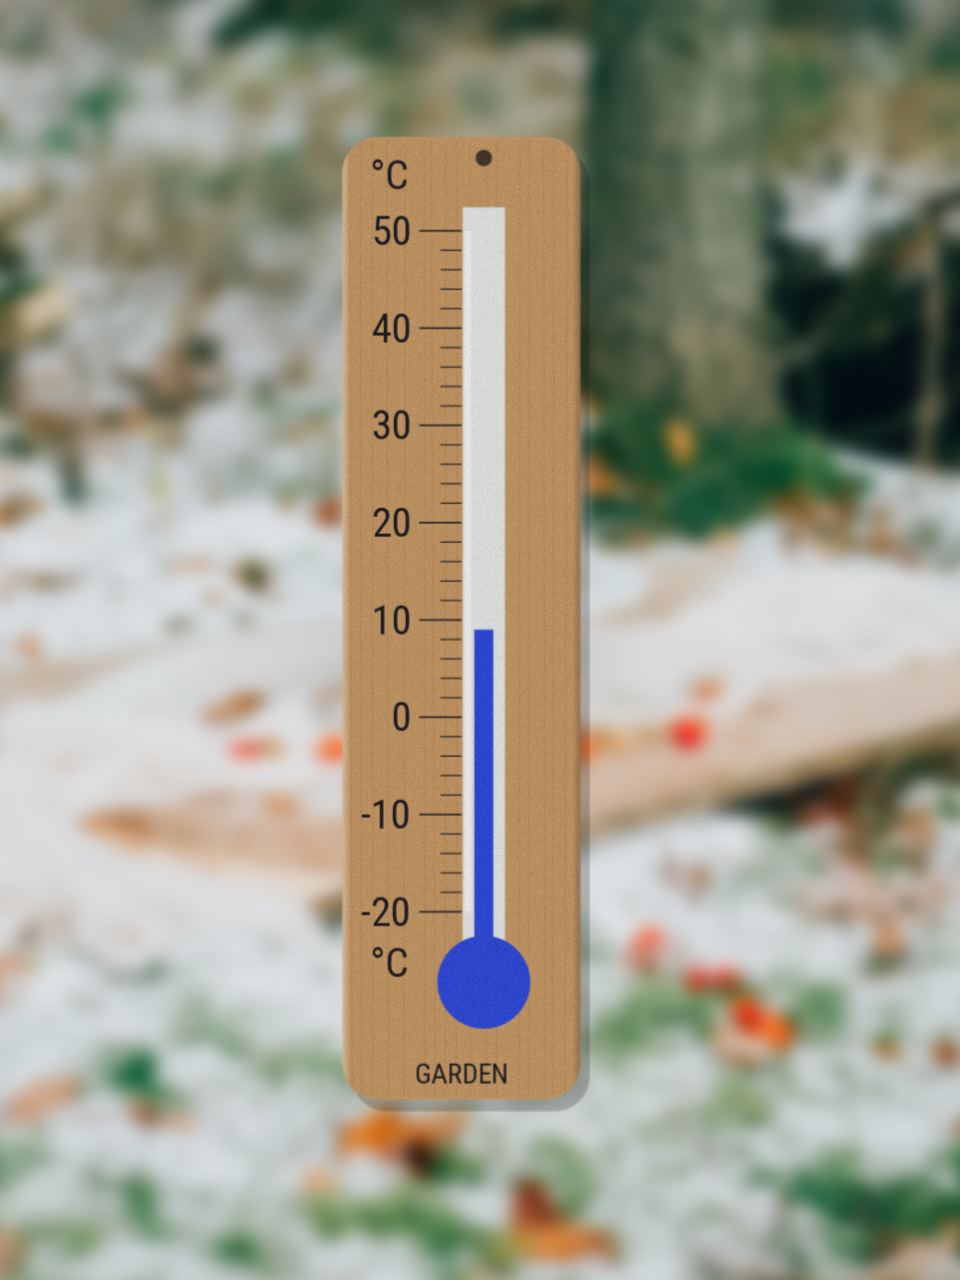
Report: 9; °C
